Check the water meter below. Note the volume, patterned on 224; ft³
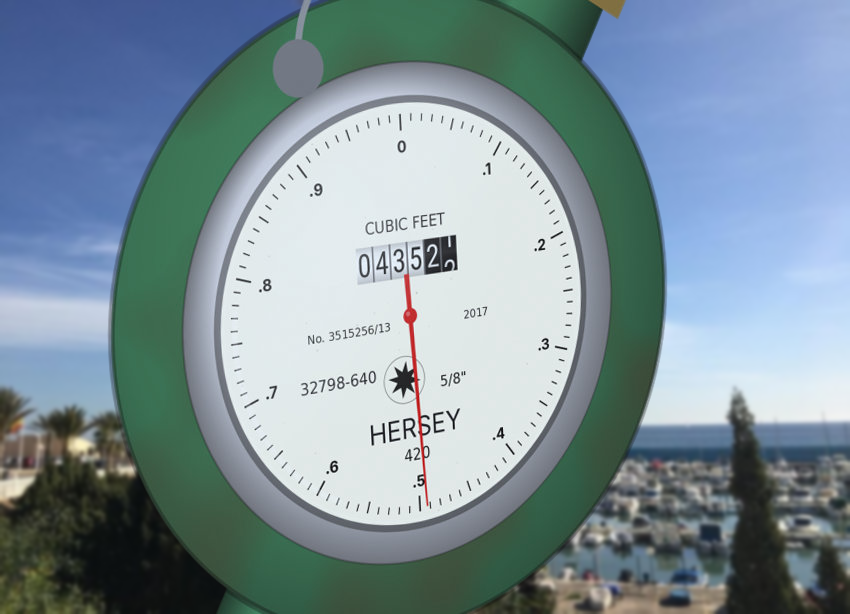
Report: 43521.49; ft³
